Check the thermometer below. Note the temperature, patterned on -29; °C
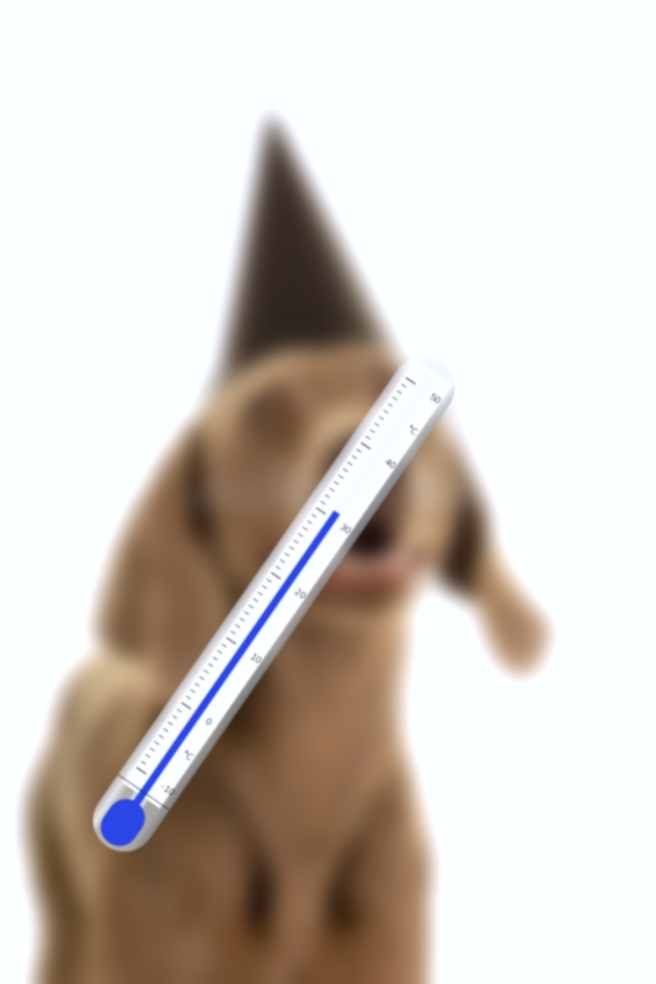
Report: 31; °C
